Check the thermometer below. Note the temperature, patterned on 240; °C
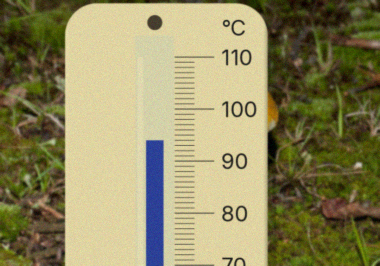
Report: 94; °C
